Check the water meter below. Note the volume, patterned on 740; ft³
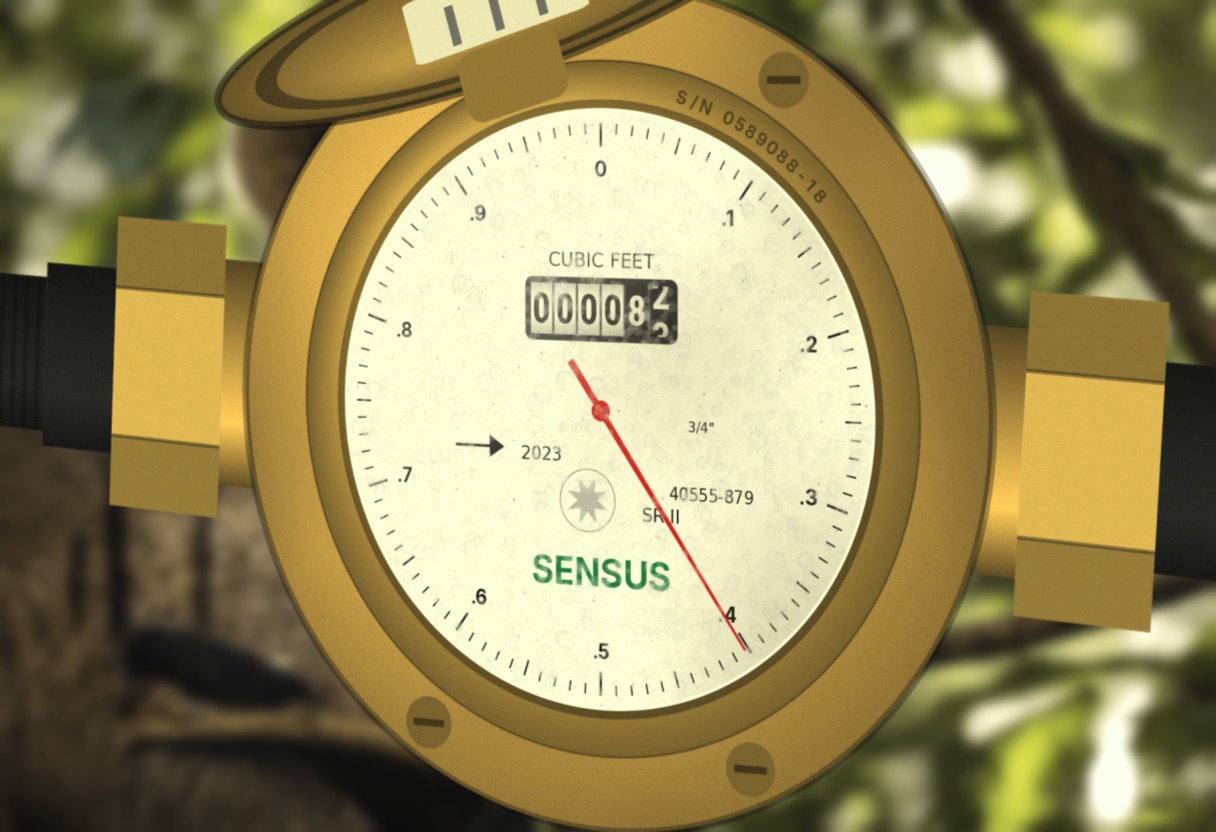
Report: 82.40; ft³
